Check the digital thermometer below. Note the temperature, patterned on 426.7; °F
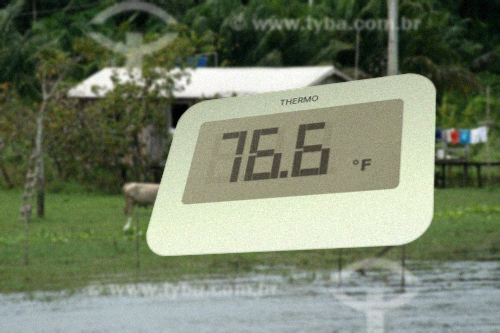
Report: 76.6; °F
